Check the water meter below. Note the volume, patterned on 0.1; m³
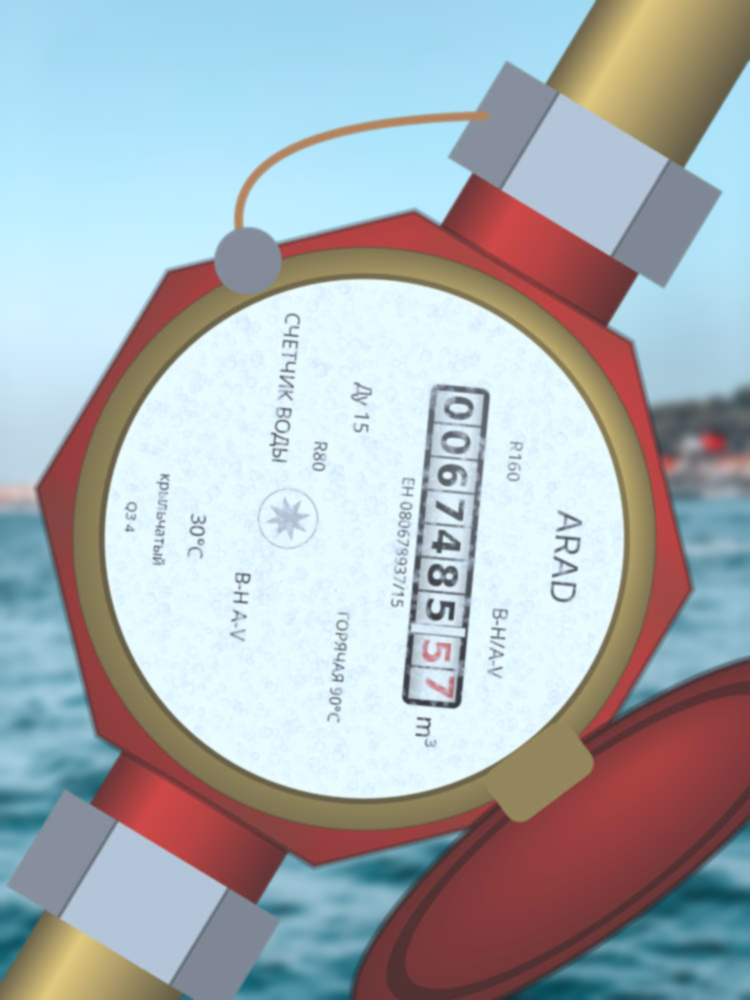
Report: 67485.57; m³
